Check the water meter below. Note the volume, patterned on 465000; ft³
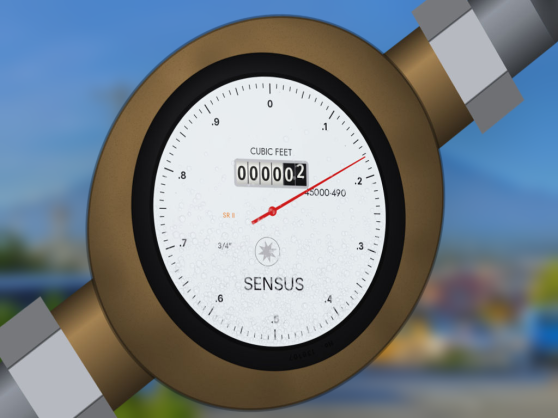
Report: 2.17; ft³
